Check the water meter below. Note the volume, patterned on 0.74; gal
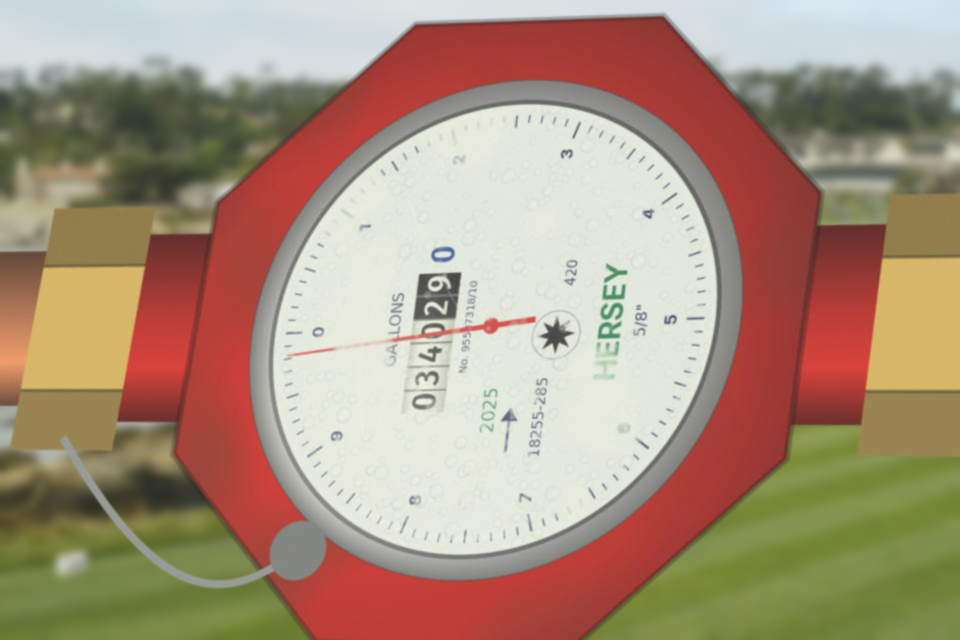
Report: 340289.8; gal
